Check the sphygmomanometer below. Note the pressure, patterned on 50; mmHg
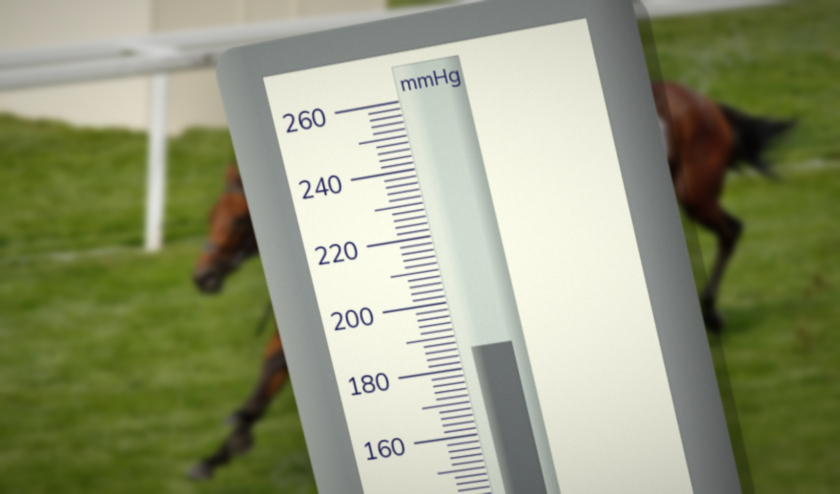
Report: 186; mmHg
